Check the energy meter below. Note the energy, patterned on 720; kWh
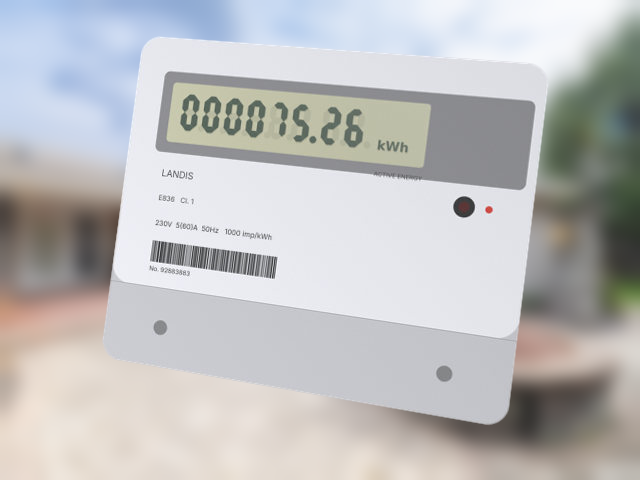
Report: 75.26; kWh
